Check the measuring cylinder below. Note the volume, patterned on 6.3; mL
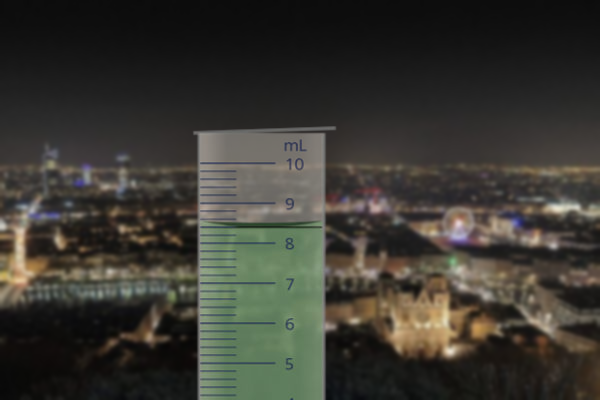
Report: 8.4; mL
